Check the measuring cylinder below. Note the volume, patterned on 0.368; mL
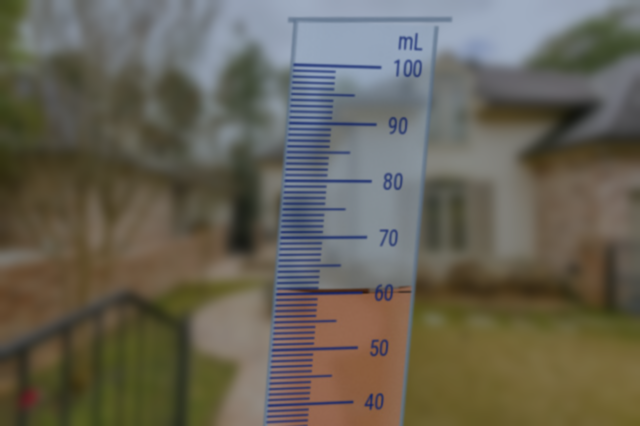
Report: 60; mL
